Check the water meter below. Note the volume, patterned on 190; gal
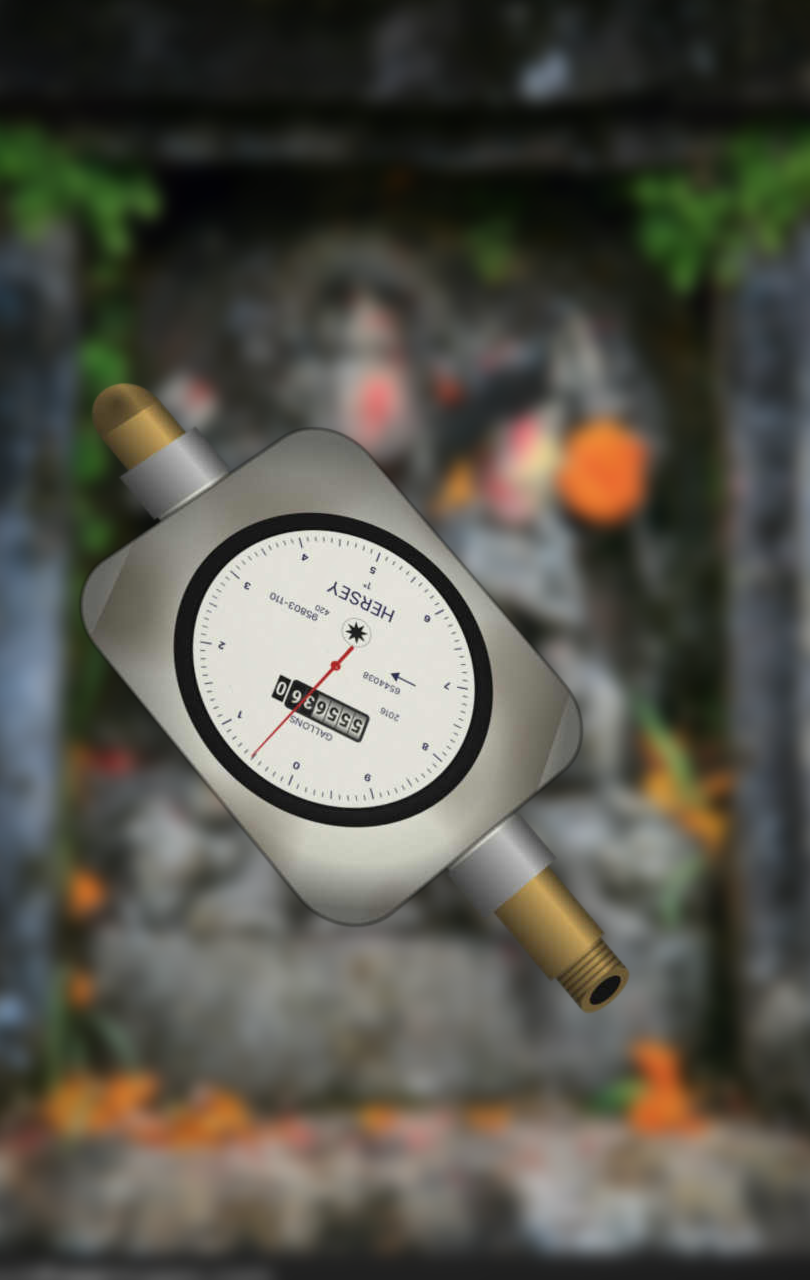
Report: 5556360.5; gal
